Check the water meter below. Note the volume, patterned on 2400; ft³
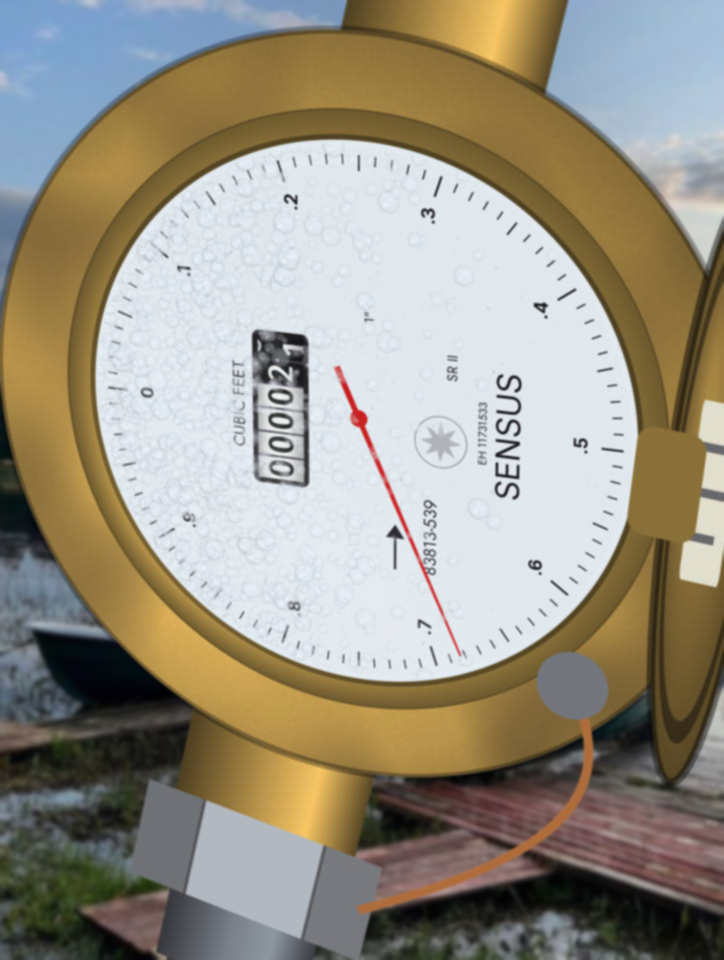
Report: 20.68; ft³
